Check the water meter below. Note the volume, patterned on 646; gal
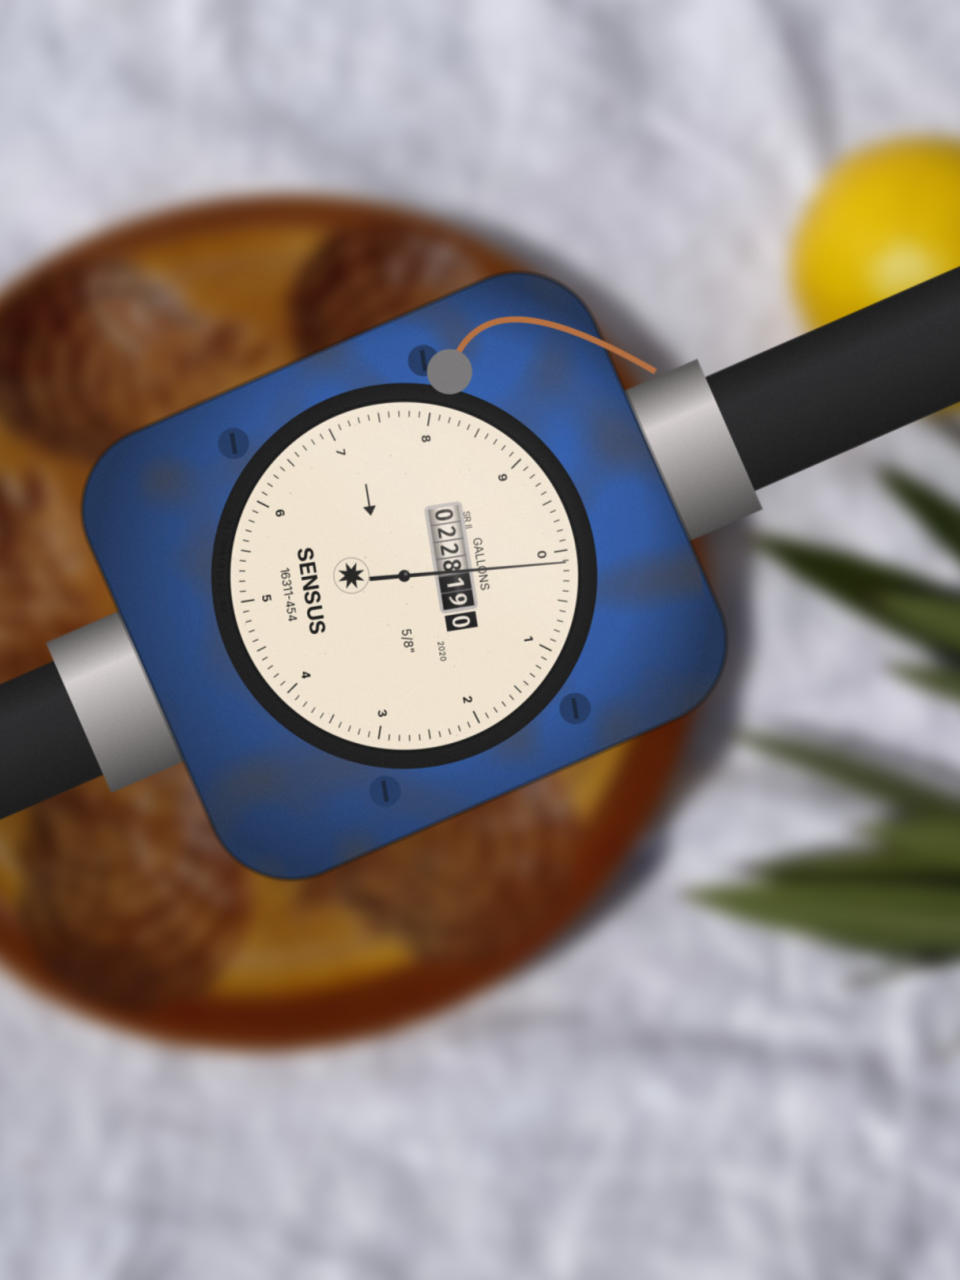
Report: 228190.1; gal
